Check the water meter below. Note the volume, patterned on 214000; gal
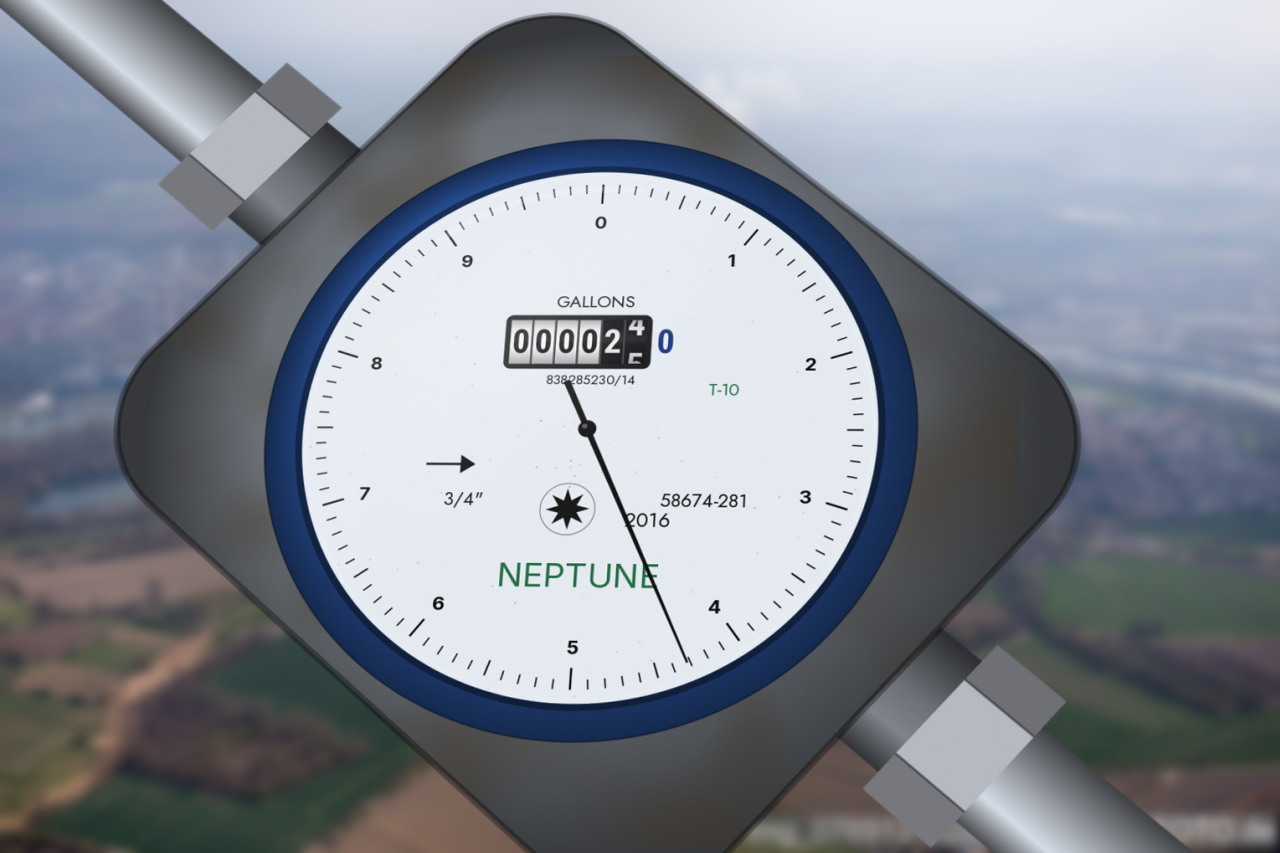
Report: 244.3; gal
